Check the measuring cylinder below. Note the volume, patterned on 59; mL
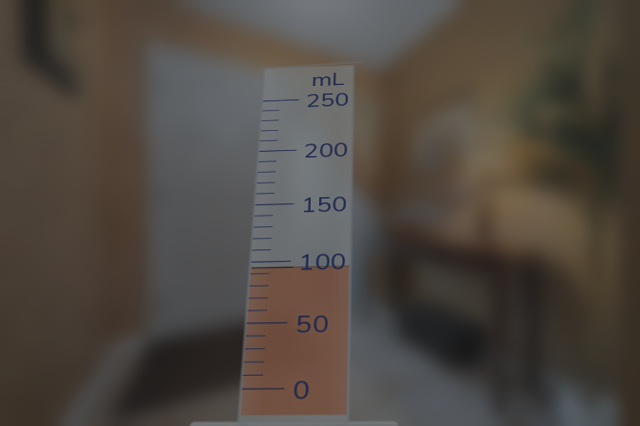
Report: 95; mL
